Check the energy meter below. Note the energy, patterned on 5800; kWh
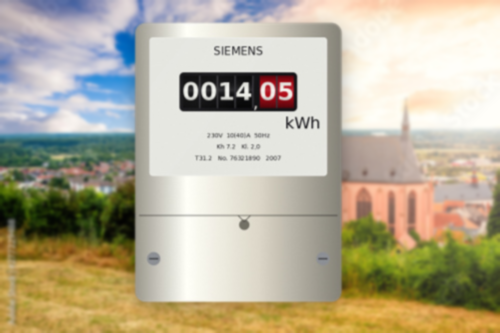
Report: 14.05; kWh
